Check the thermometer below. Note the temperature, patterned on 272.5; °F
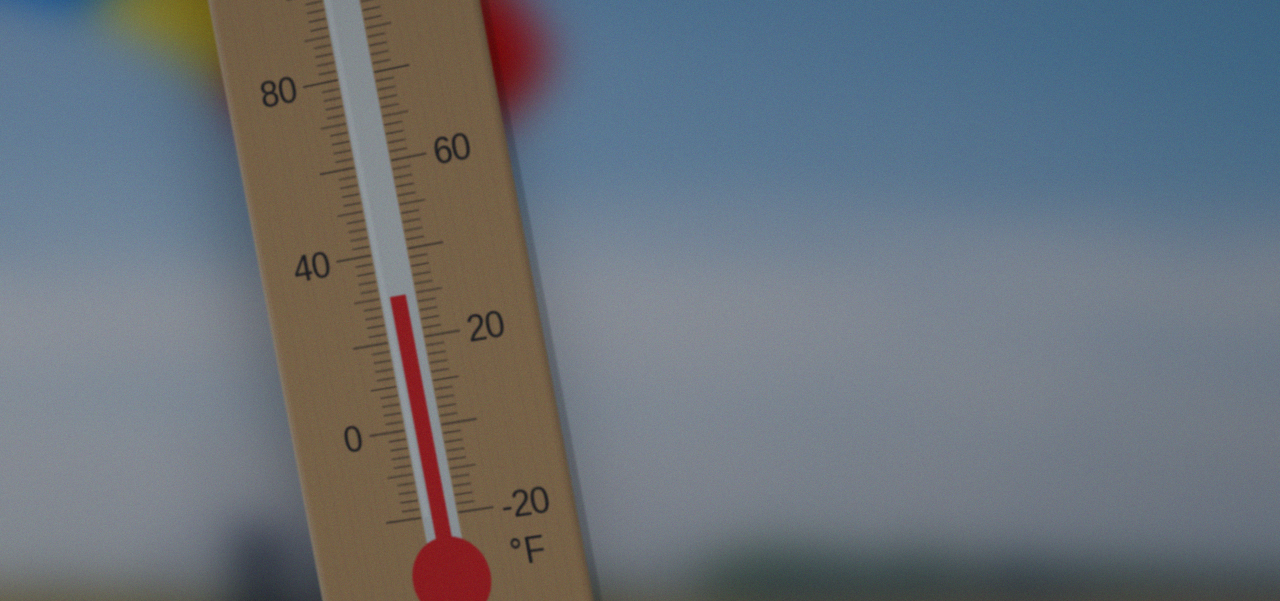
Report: 30; °F
